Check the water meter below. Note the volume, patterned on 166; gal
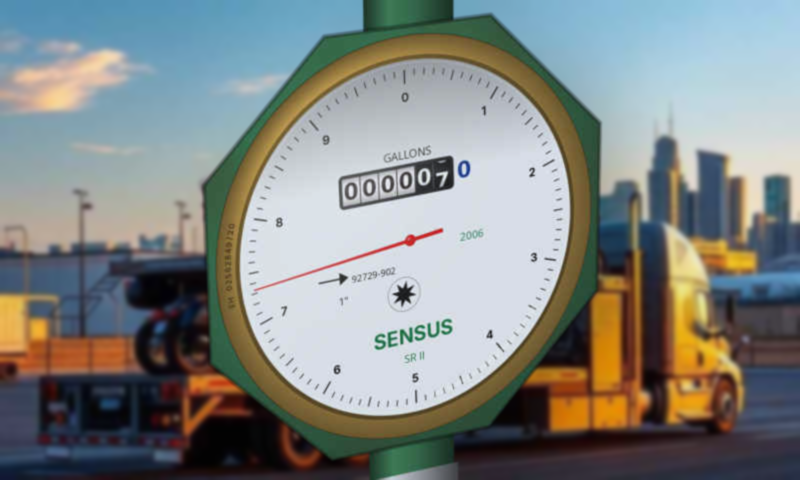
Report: 67.3; gal
